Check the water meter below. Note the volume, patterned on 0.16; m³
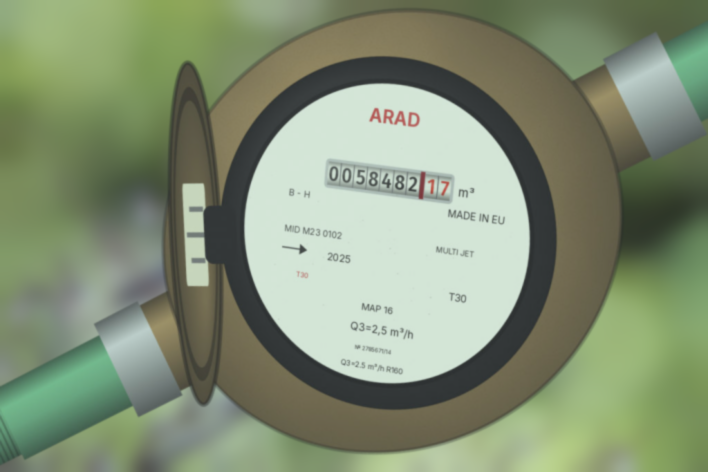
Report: 58482.17; m³
